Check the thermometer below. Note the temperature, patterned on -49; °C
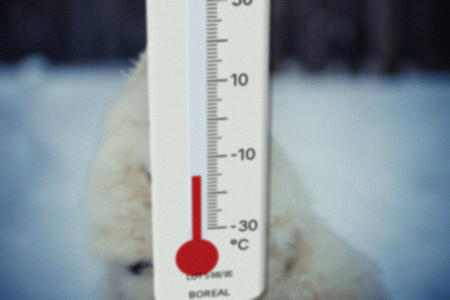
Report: -15; °C
